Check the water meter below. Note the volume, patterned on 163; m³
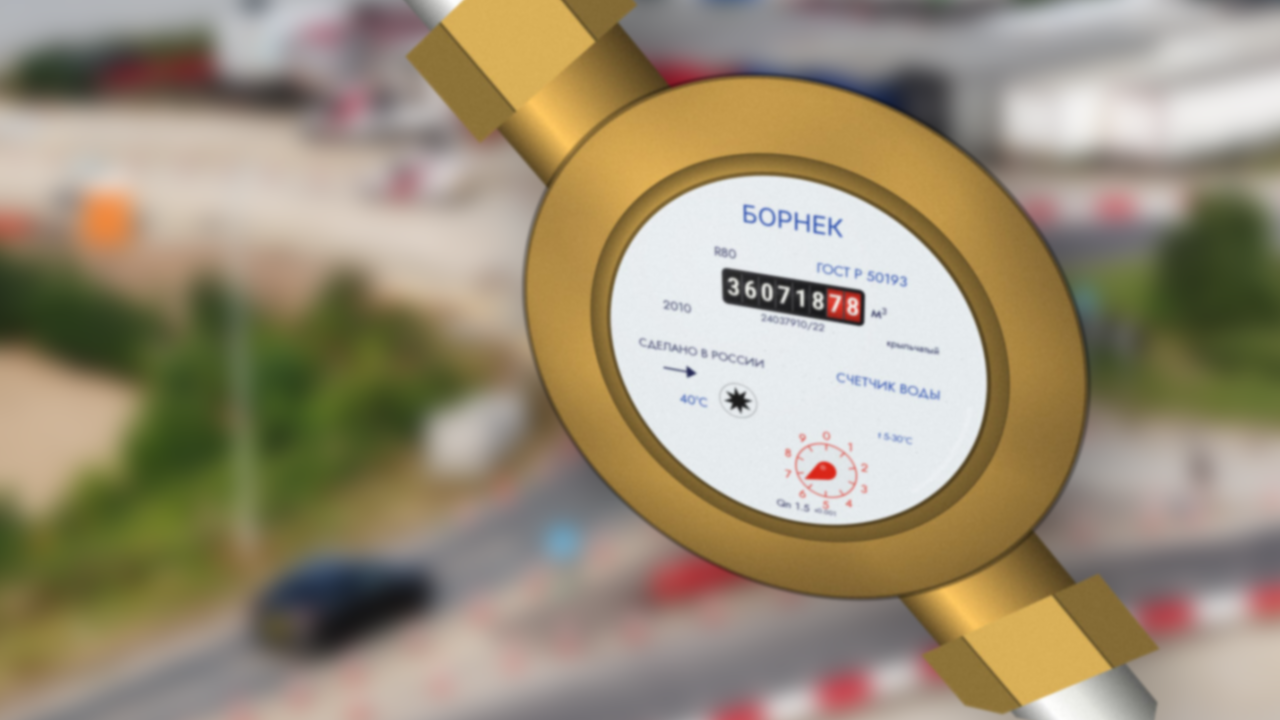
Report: 360718.786; m³
